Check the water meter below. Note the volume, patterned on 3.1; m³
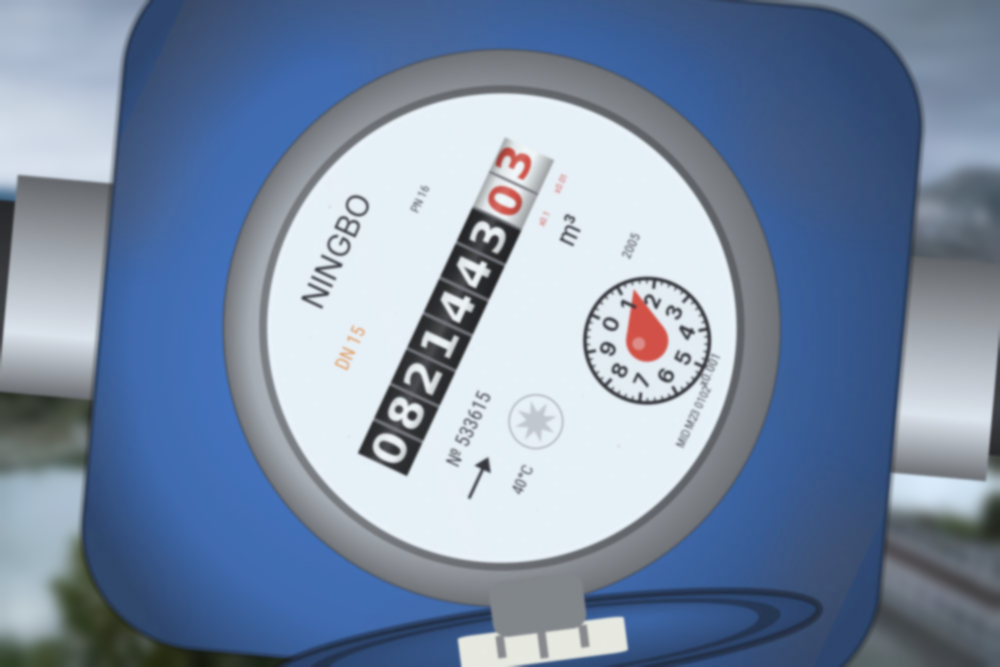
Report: 821443.031; m³
